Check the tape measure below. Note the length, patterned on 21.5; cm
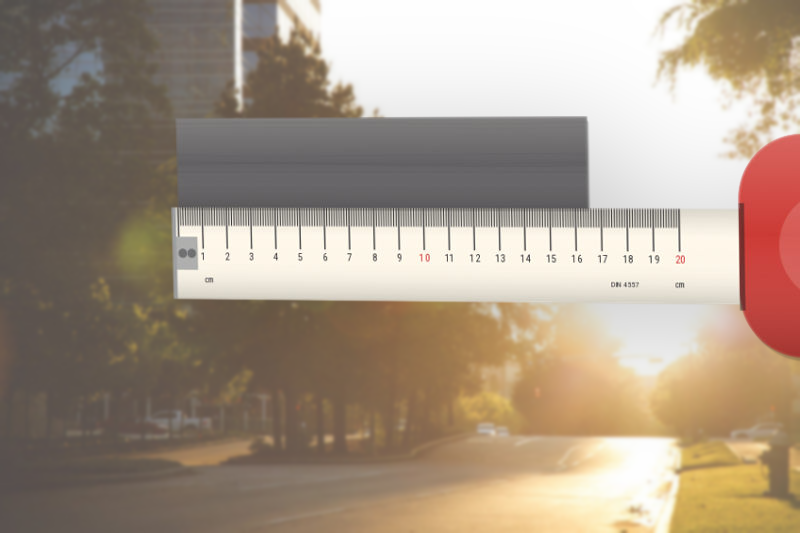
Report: 16.5; cm
